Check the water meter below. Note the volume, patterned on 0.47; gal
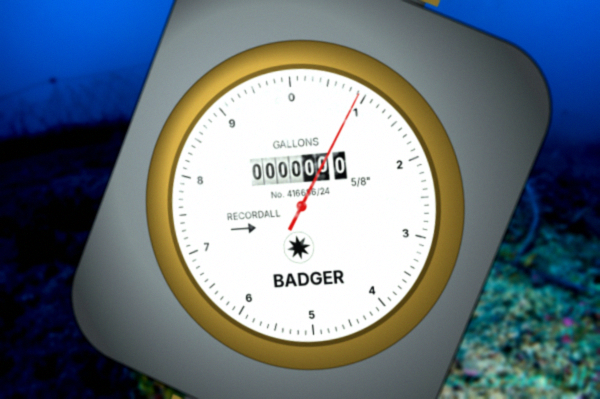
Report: 0.9; gal
